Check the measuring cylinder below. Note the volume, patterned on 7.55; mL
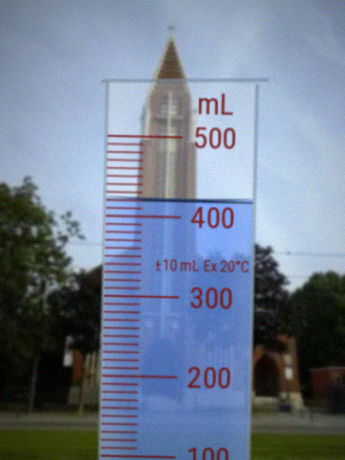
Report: 420; mL
